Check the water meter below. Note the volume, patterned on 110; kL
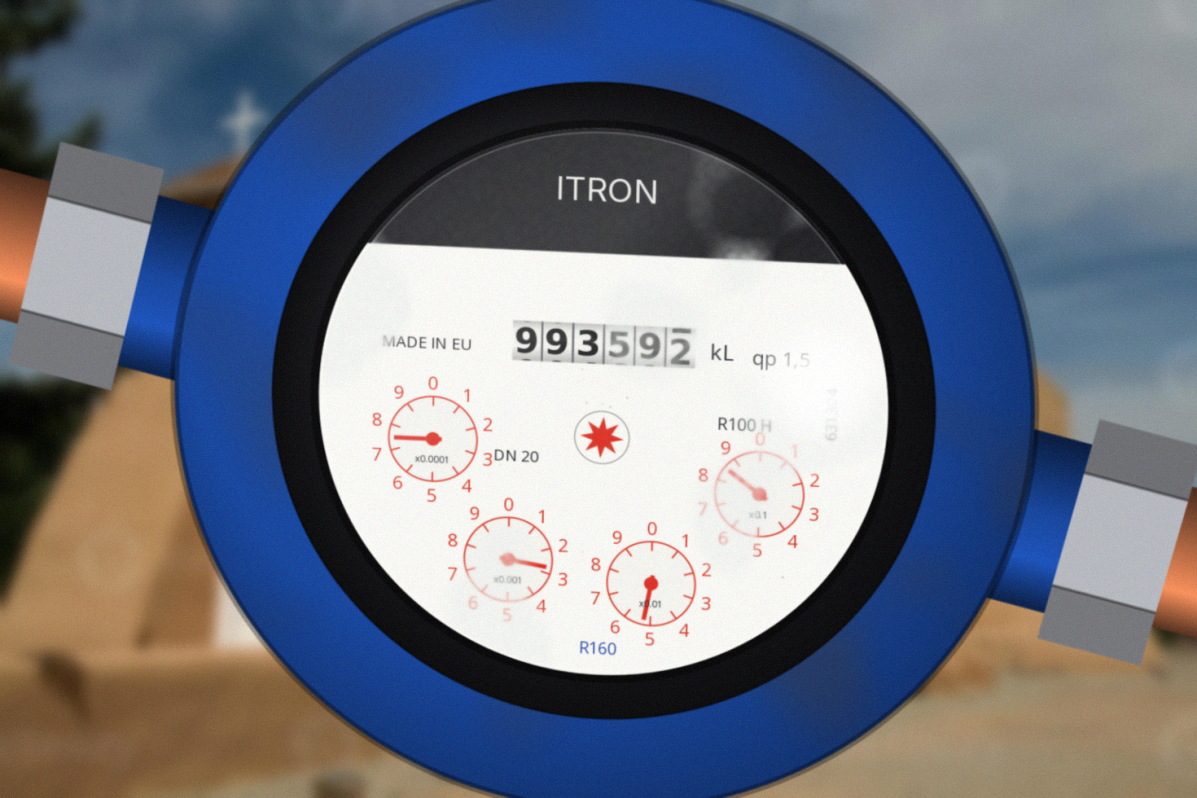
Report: 993591.8527; kL
